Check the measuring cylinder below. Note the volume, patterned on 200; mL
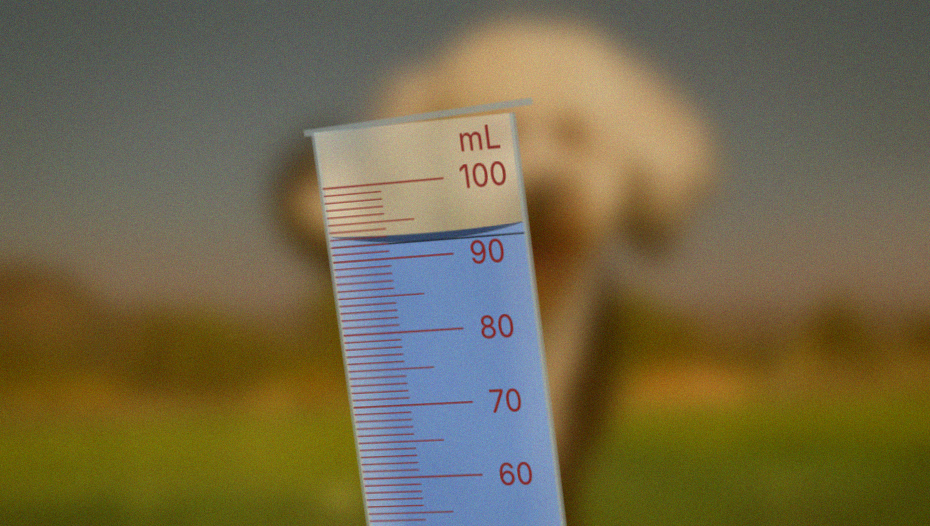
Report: 92; mL
